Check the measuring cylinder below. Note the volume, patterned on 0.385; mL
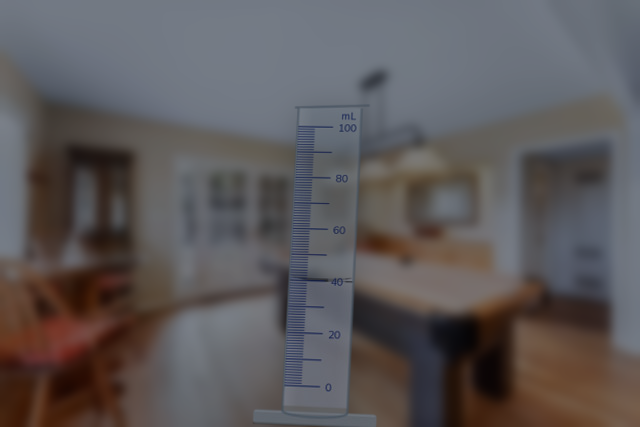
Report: 40; mL
